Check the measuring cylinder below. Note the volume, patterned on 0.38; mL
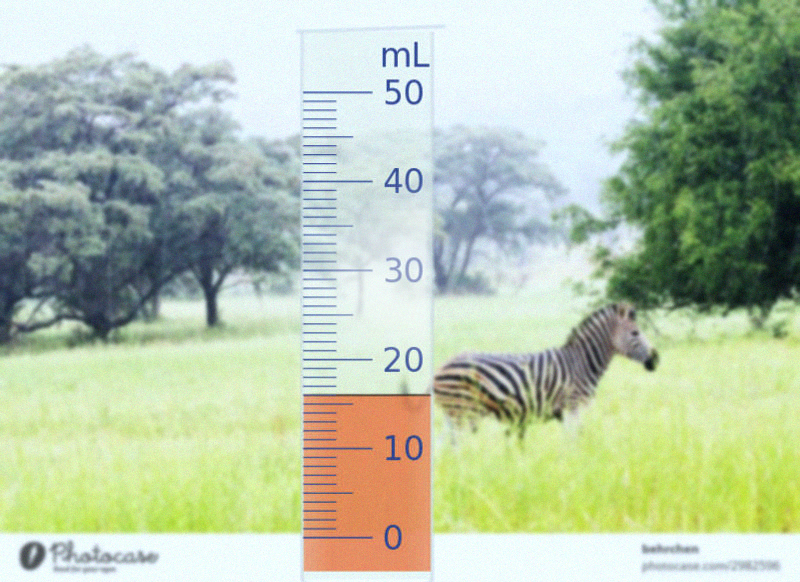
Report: 16; mL
